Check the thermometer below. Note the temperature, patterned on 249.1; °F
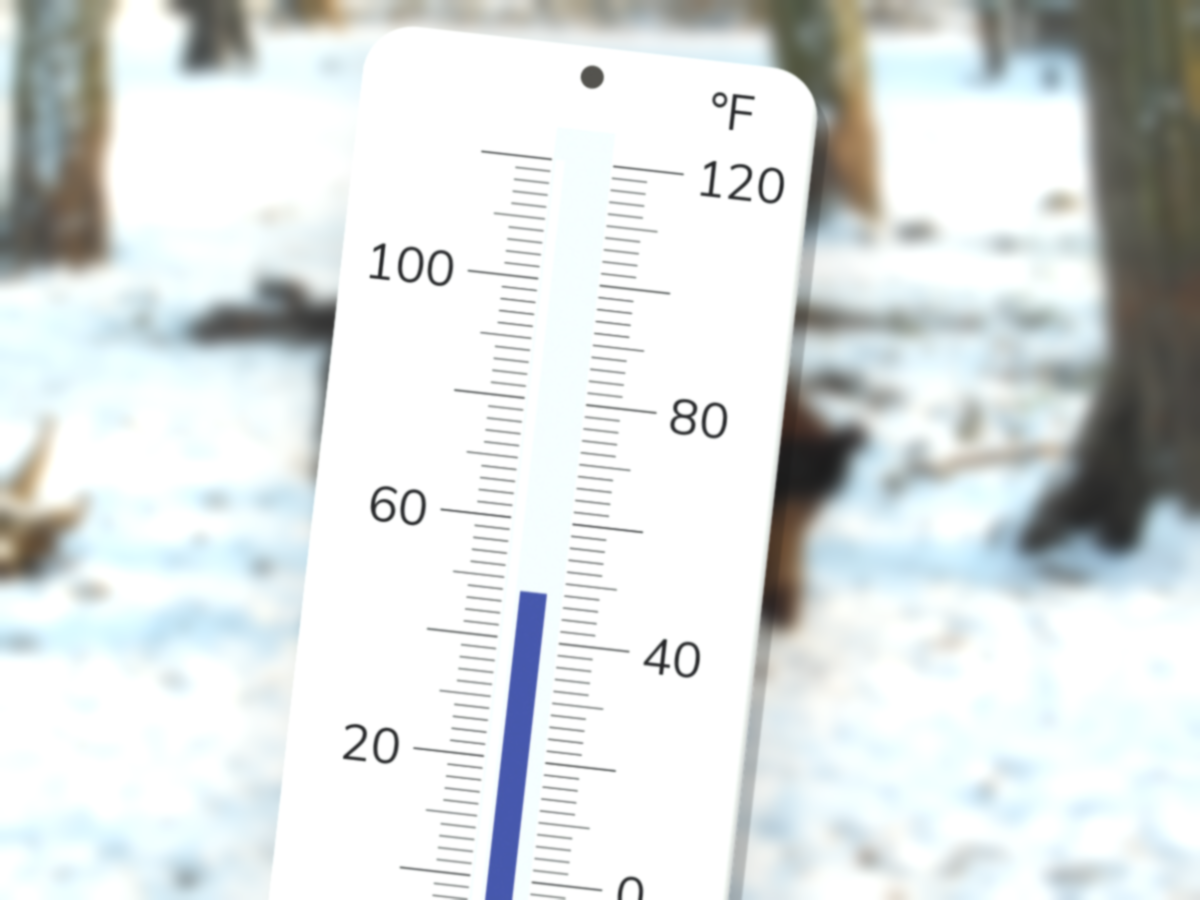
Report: 48; °F
